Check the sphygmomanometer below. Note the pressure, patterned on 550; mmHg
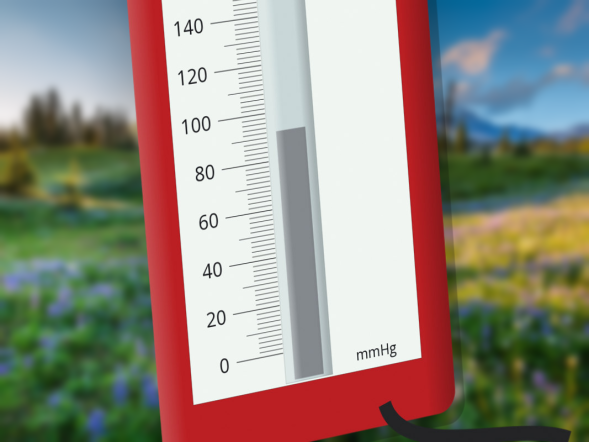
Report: 92; mmHg
